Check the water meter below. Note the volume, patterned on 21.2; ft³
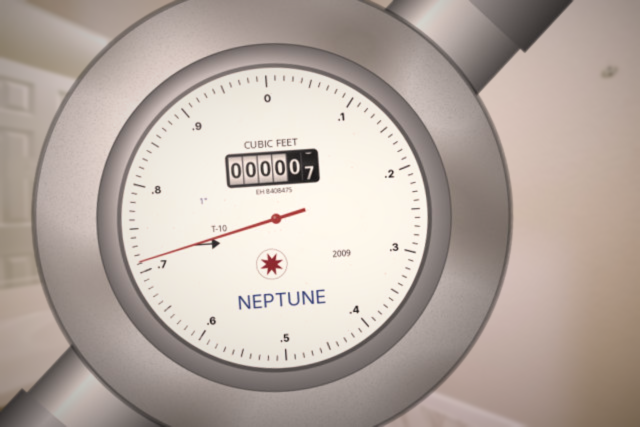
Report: 6.71; ft³
